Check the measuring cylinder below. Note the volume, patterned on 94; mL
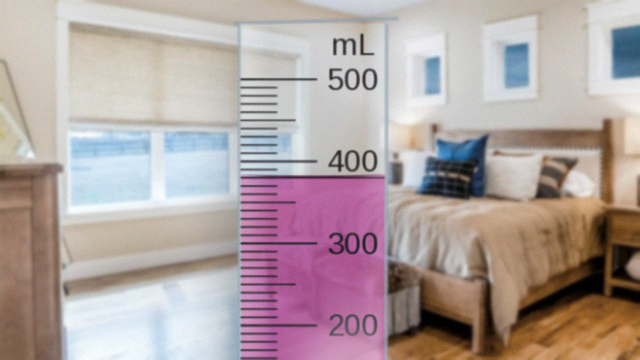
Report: 380; mL
